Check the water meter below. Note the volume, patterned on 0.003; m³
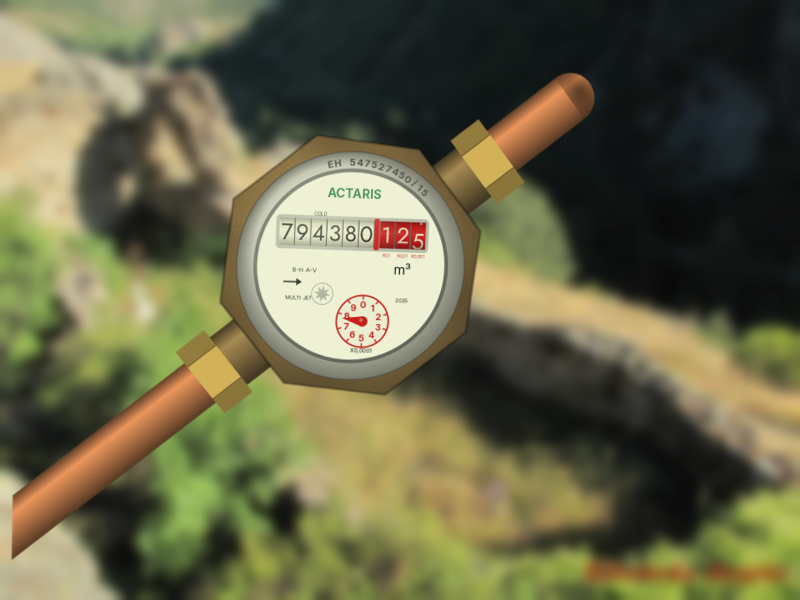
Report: 794380.1247; m³
